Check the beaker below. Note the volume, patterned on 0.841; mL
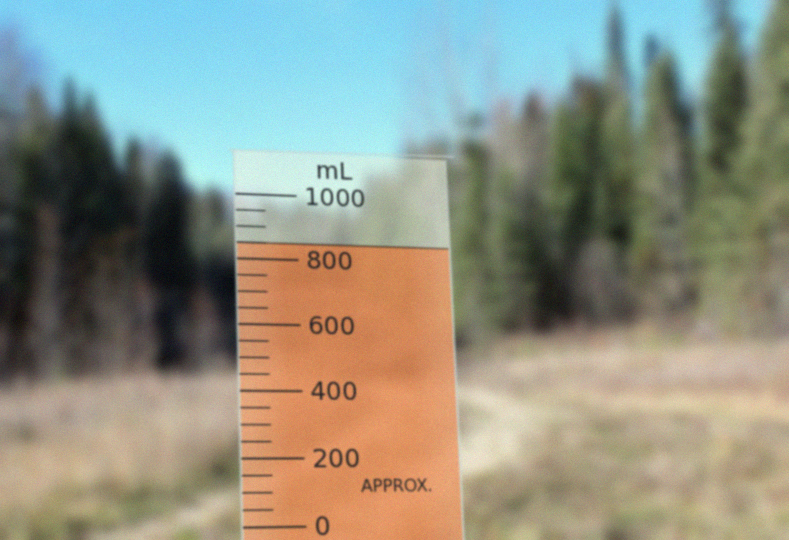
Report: 850; mL
